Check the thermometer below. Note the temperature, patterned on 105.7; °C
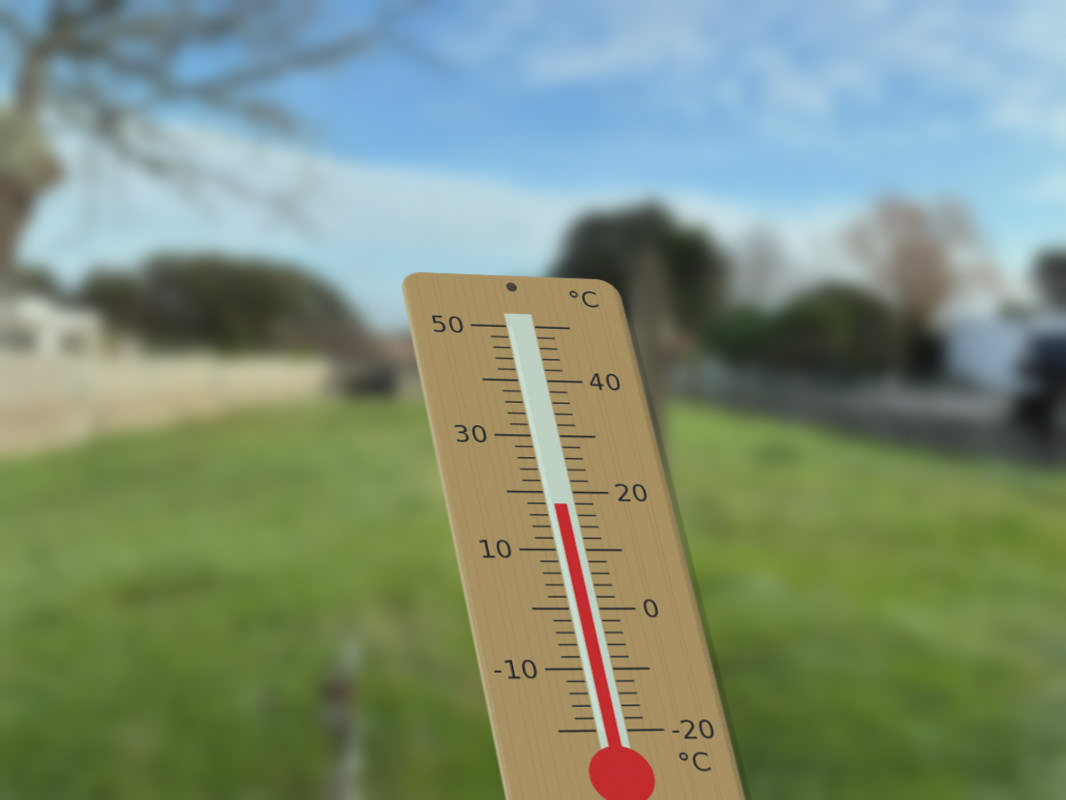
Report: 18; °C
